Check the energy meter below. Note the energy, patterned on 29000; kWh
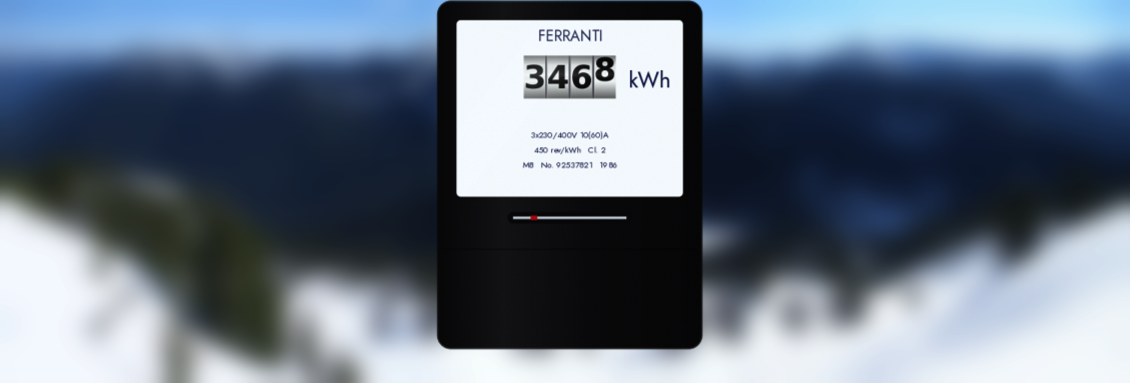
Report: 3468; kWh
